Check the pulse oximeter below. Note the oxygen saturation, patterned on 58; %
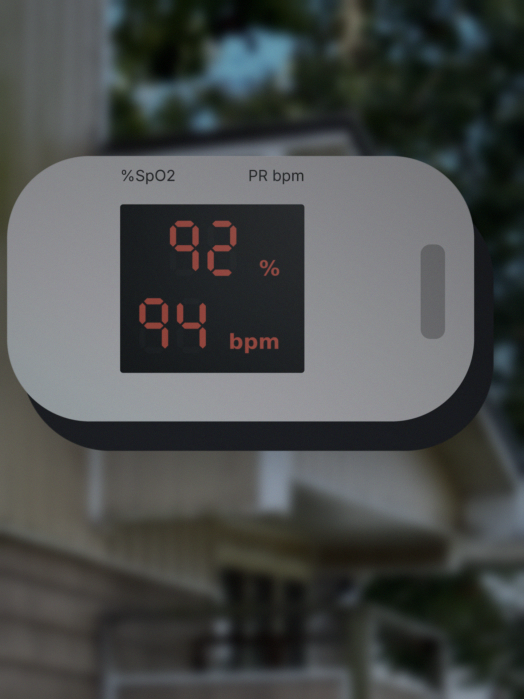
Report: 92; %
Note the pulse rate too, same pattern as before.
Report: 94; bpm
